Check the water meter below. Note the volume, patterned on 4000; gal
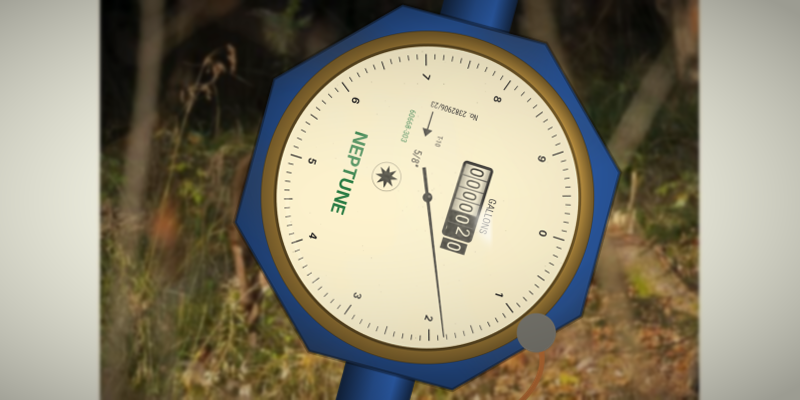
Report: 21.8; gal
